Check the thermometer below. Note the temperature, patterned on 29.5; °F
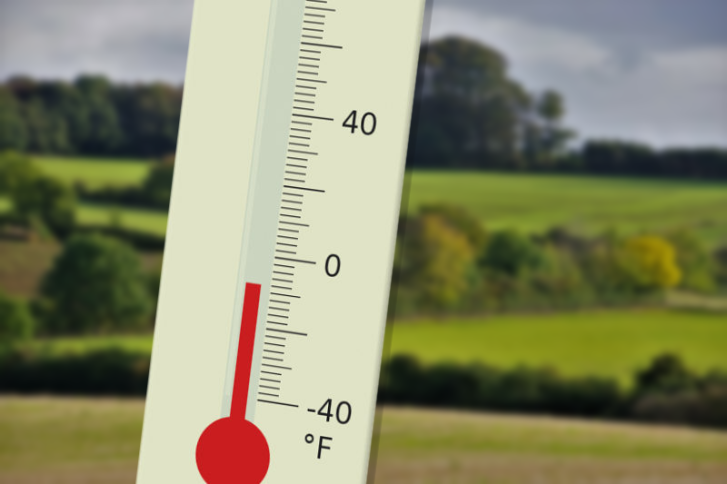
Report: -8; °F
